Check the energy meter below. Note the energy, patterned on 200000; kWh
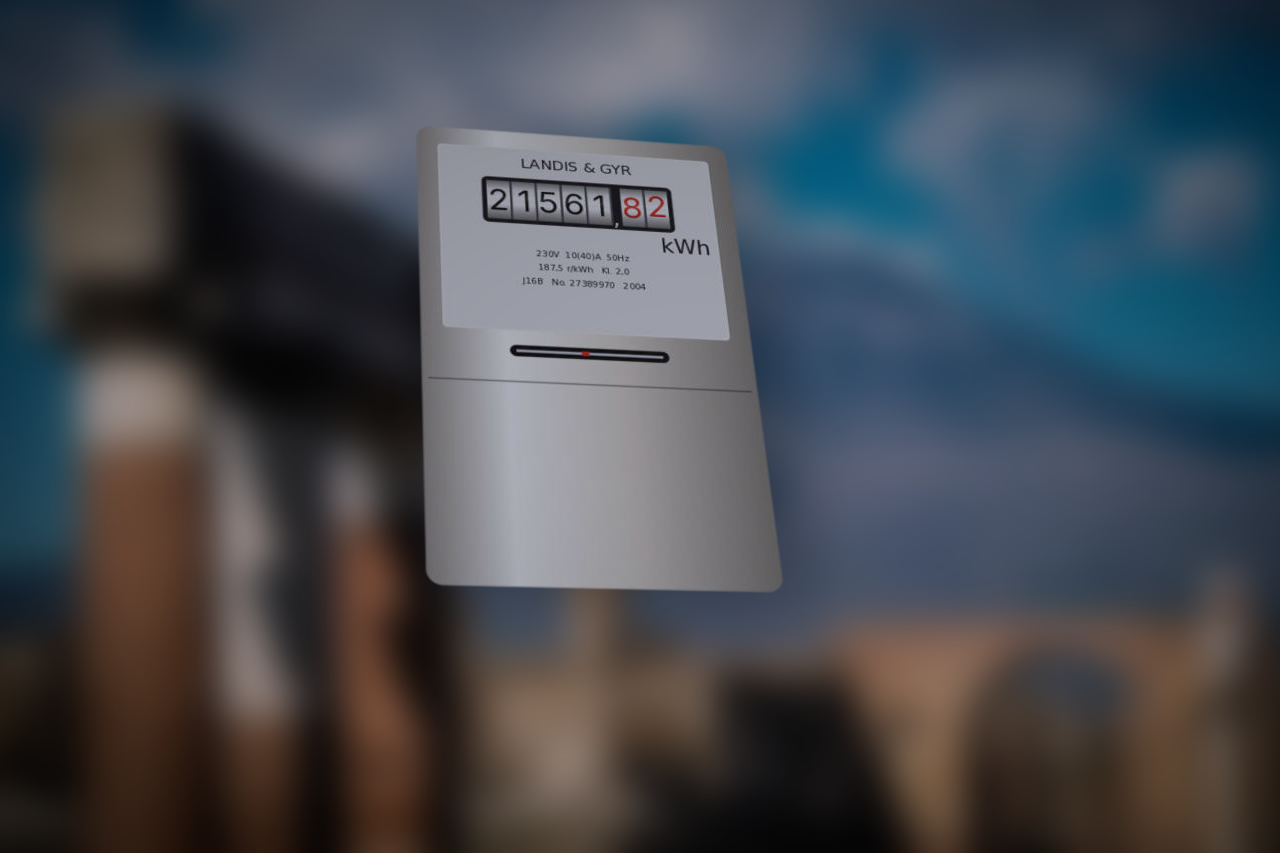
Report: 21561.82; kWh
